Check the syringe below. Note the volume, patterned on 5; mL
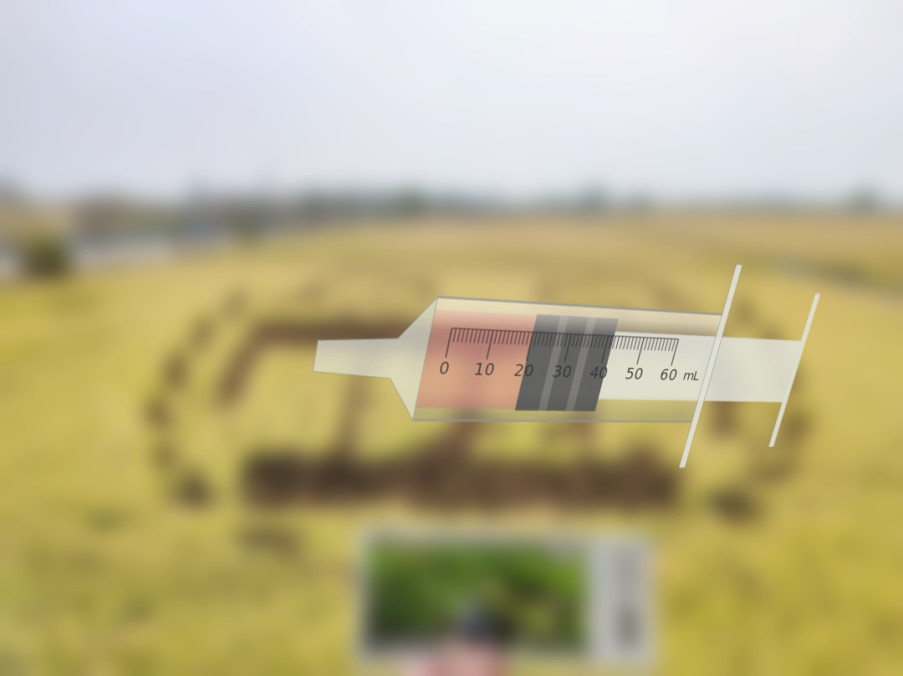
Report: 20; mL
